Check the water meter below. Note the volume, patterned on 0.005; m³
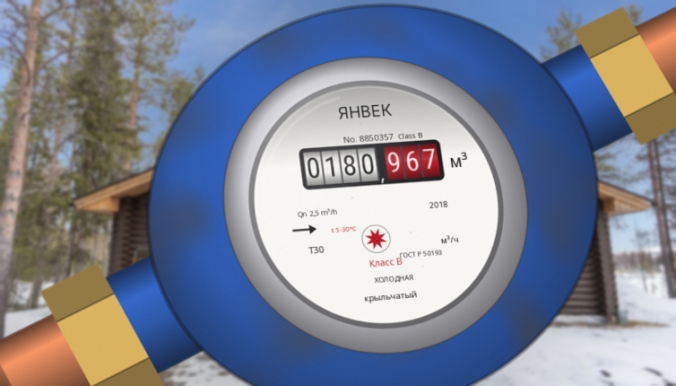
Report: 180.967; m³
